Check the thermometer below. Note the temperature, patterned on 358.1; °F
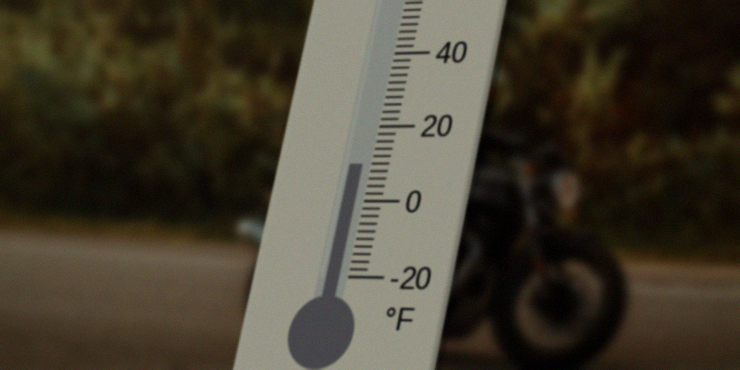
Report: 10; °F
